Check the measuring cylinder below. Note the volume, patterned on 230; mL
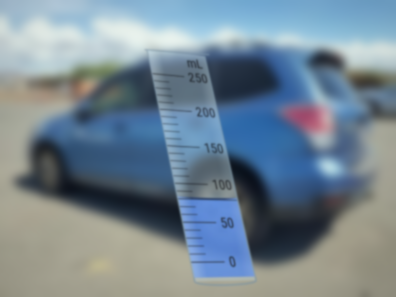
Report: 80; mL
